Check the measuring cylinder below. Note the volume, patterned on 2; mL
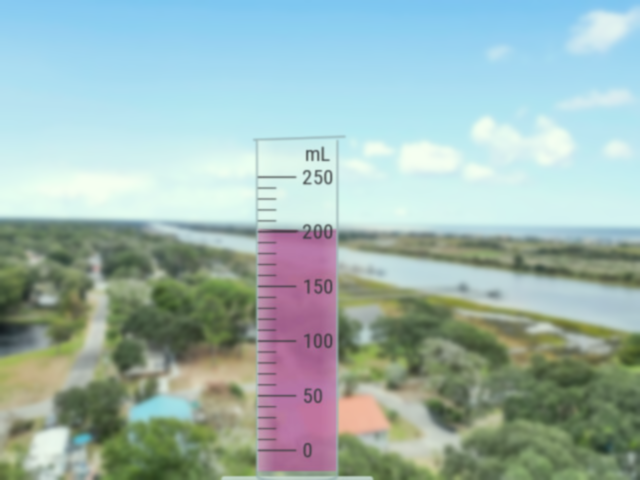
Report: 200; mL
